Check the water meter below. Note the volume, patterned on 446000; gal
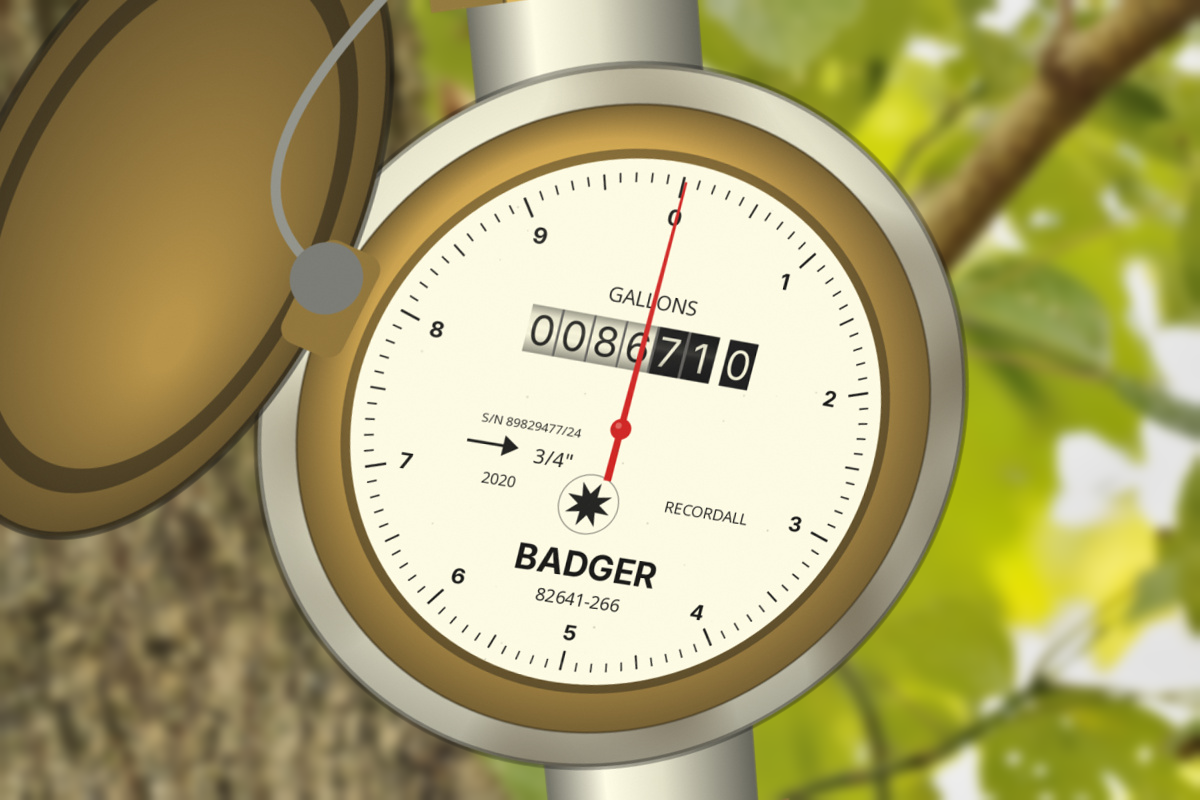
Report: 86710.0; gal
